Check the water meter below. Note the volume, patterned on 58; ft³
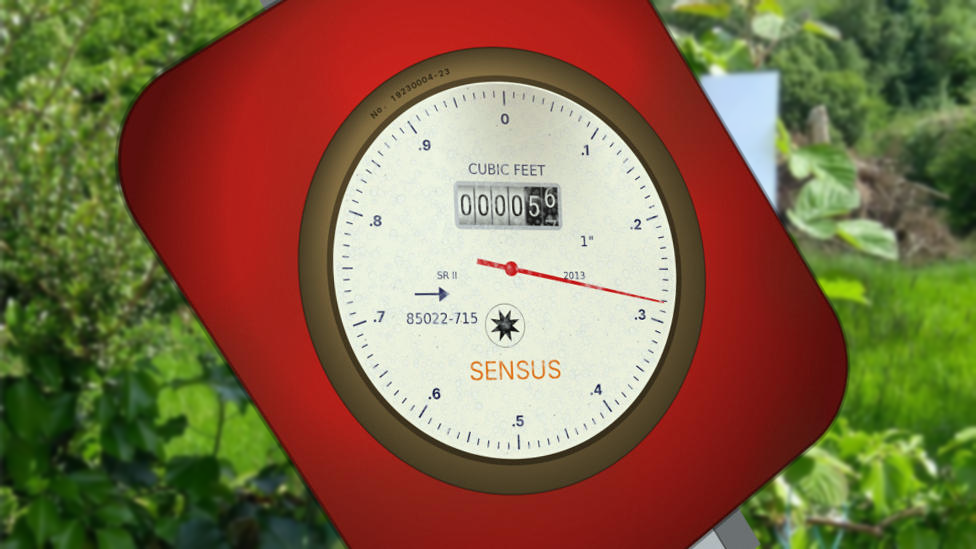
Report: 56.28; ft³
